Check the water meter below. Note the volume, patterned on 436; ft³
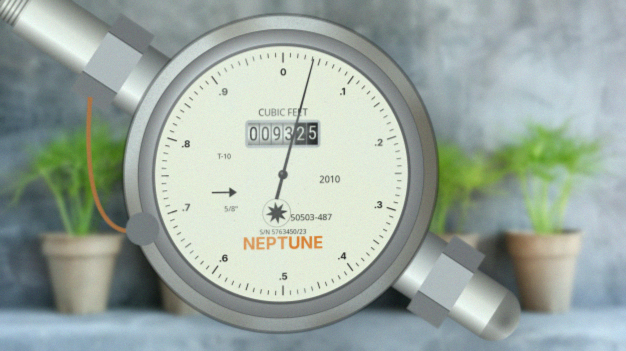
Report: 9325.04; ft³
